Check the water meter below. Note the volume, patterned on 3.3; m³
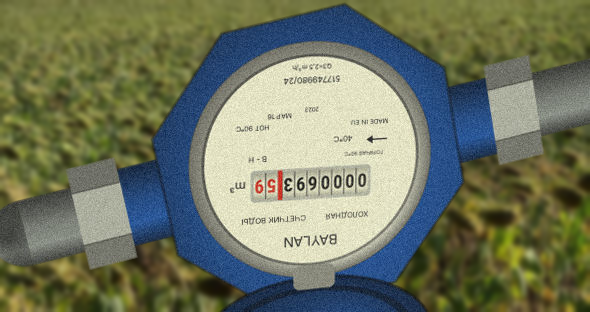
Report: 693.59; m³
